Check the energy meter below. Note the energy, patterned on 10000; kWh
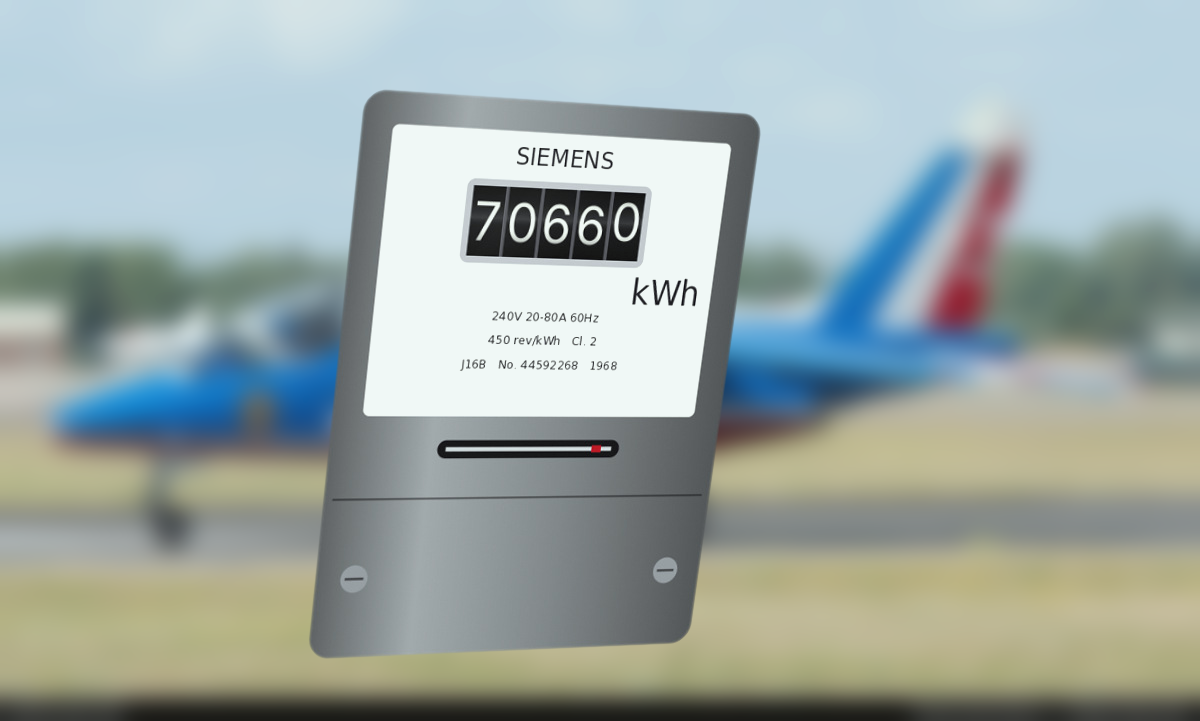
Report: 70660; kWh
